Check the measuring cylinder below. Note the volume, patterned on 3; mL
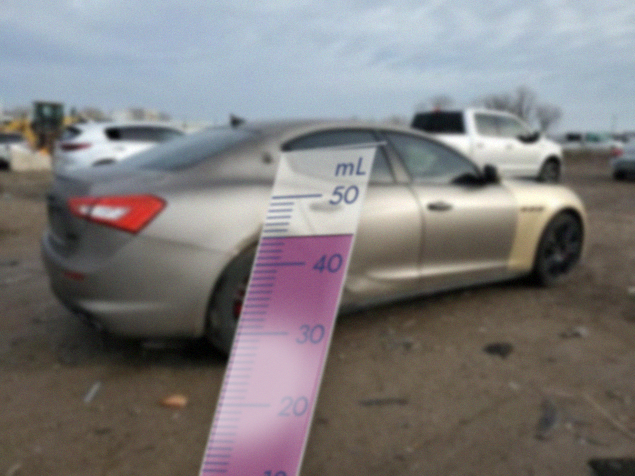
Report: 44; mL
